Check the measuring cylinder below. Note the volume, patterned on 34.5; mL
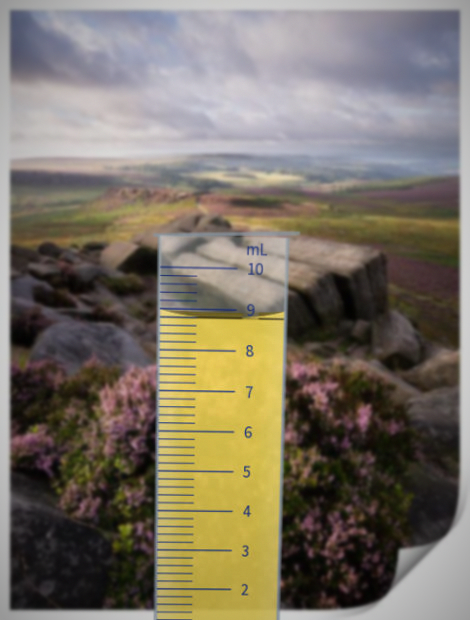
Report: 8.8; mL
